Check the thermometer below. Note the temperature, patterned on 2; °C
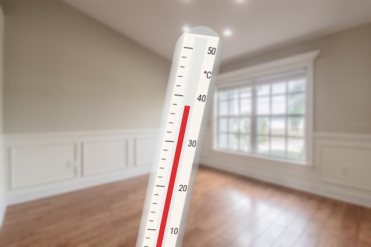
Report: 38; °C
